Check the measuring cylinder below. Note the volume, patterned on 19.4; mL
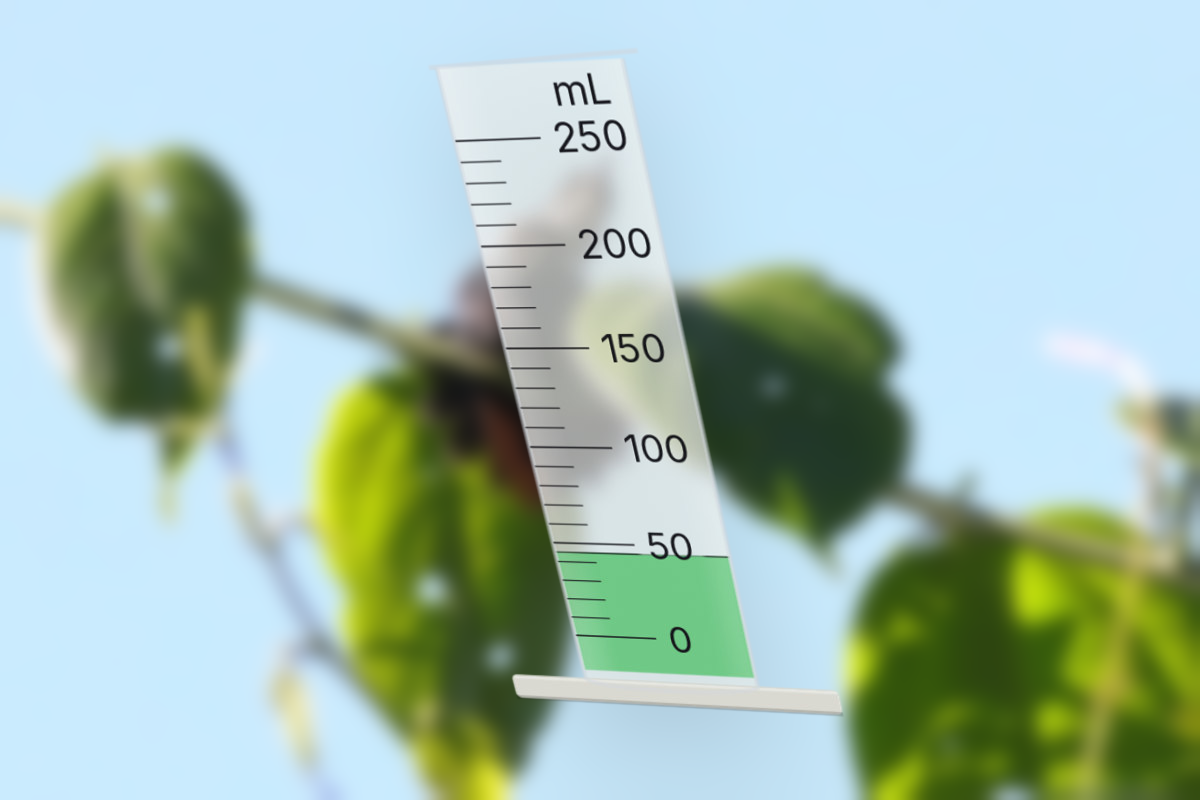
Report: 45; mL
